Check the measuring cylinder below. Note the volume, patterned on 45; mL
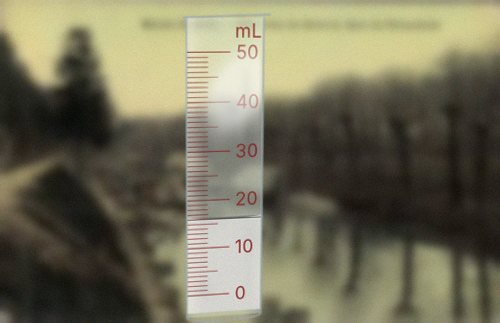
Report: 16; mL
